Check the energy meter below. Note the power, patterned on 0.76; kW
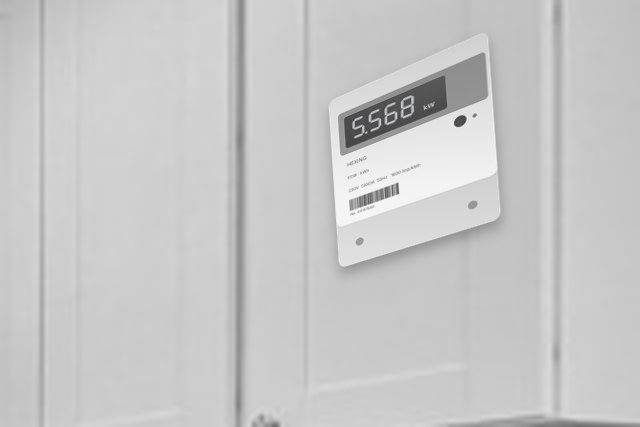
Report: 5.568; kW
